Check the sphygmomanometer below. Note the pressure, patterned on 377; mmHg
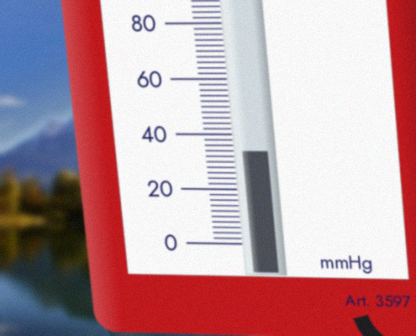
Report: 34; mmHg
